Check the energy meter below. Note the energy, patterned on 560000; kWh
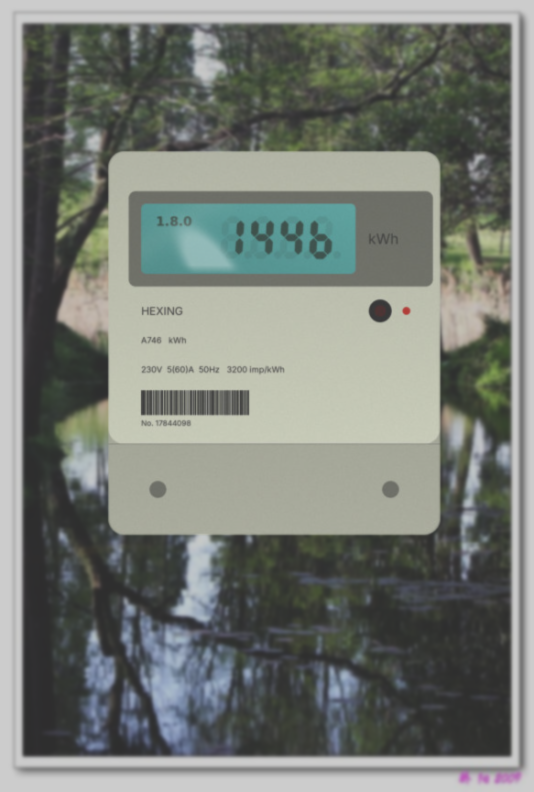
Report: 1446; kWh
